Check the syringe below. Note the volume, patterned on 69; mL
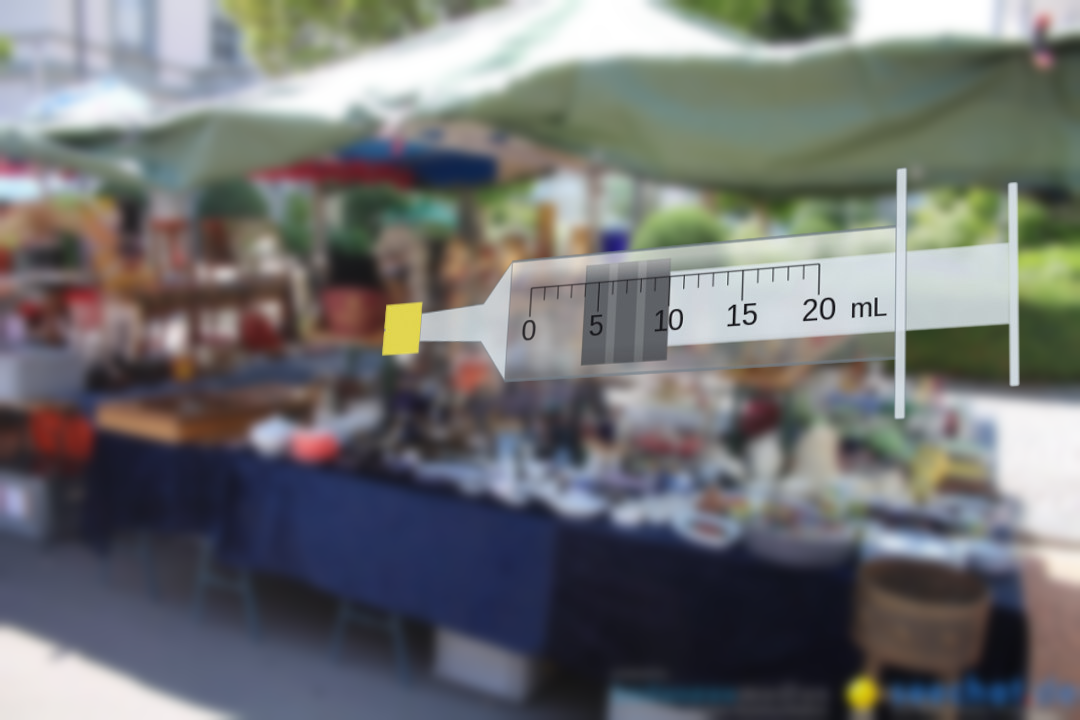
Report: 4; mL
